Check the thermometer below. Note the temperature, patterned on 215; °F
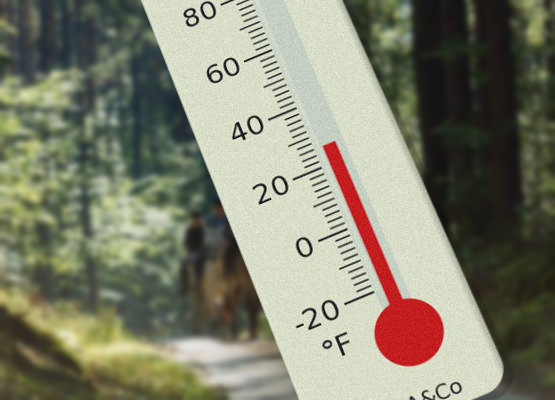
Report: 26; °F
